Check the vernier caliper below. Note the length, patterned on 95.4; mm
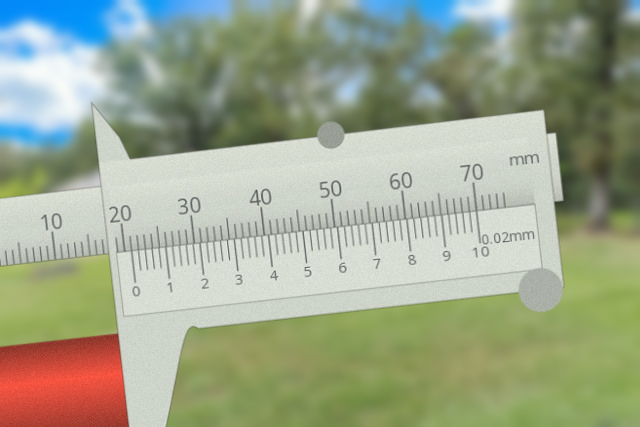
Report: 21.0; mm
